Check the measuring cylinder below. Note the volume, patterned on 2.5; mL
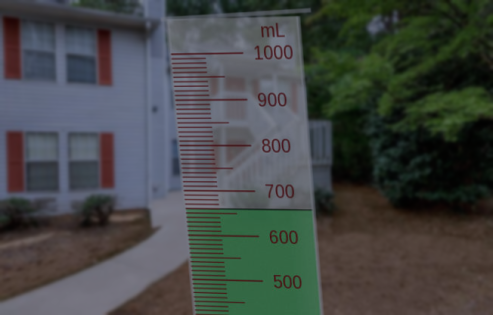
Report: 660; mL
